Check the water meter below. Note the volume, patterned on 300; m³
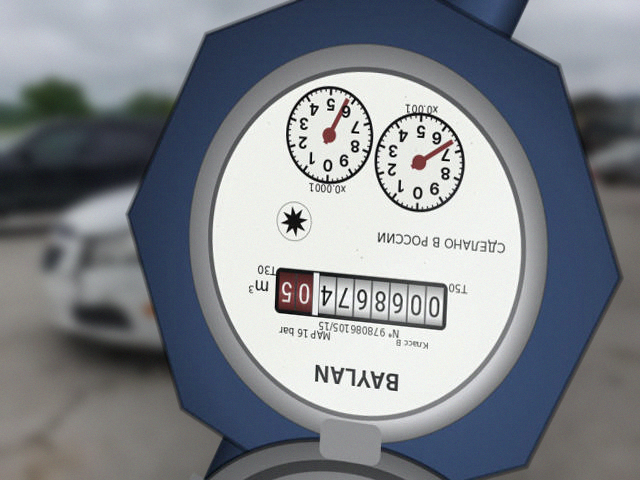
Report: 68674.0565; m³
